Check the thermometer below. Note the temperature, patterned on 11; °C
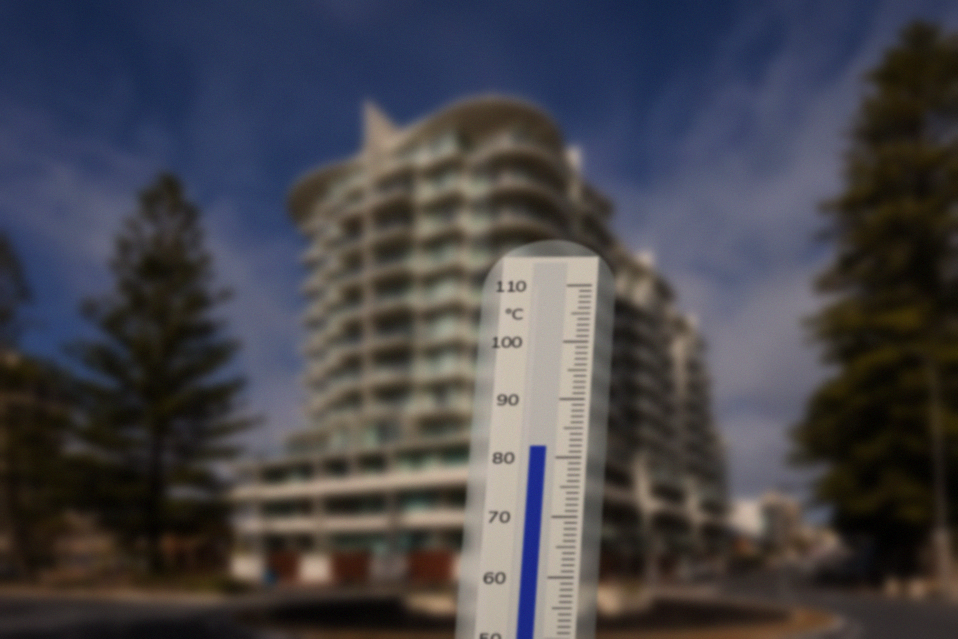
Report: 82; °C
